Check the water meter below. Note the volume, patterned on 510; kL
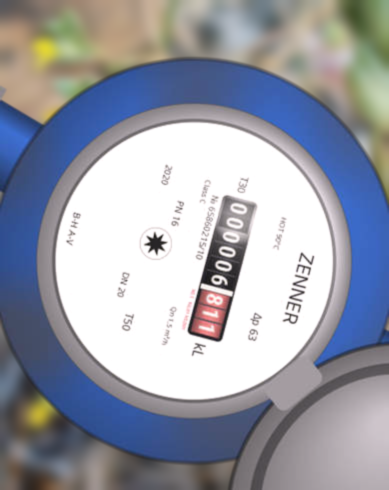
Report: 6.811; kL
